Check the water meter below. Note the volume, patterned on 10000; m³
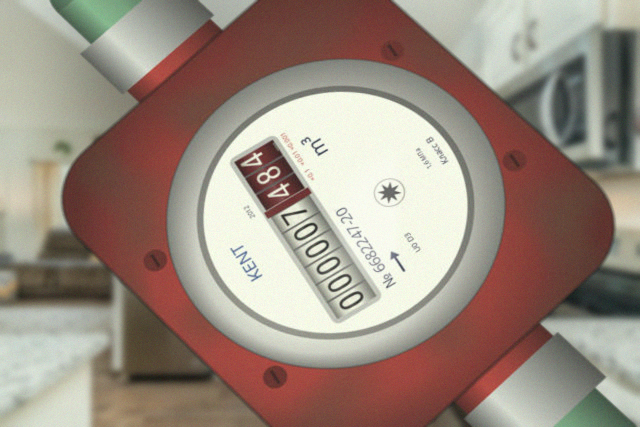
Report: 7.484; m³
